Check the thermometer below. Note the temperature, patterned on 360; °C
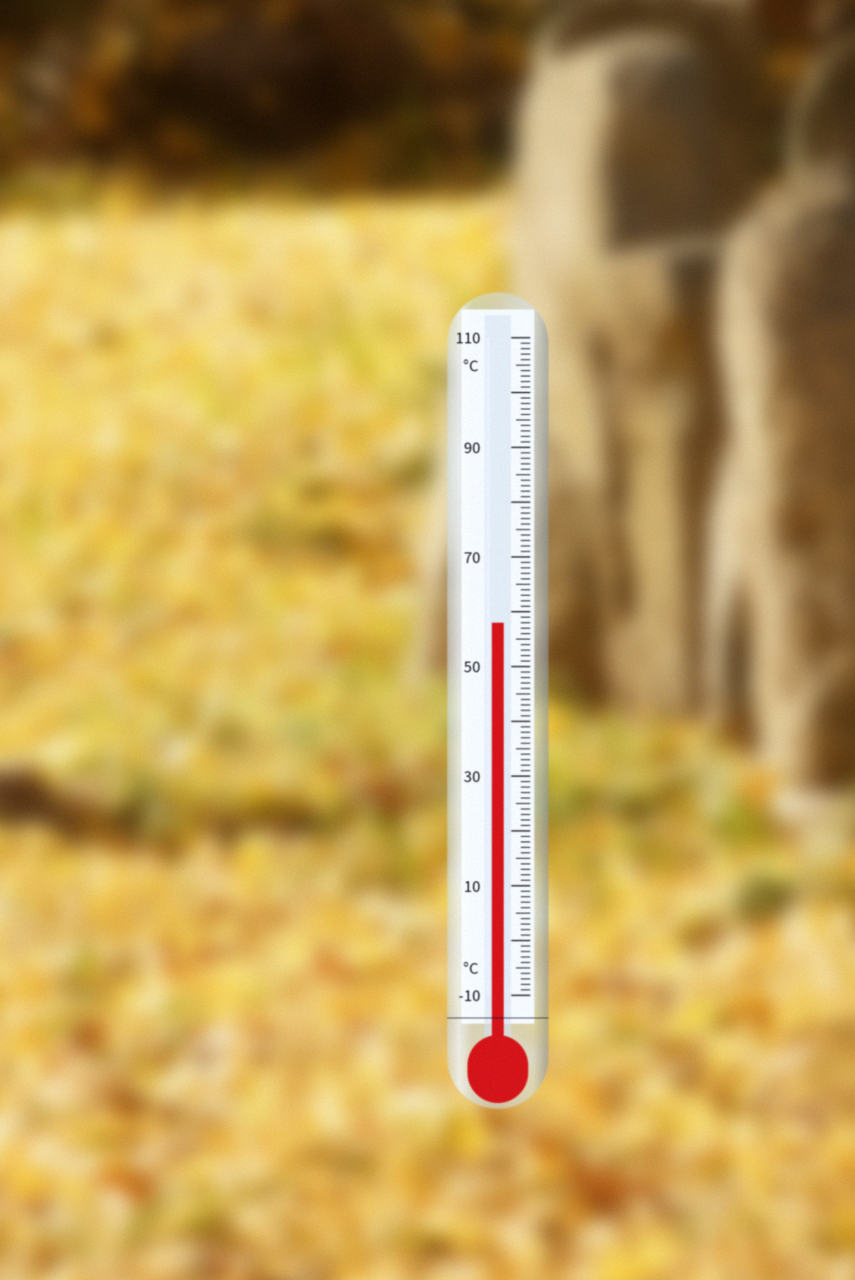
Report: 58; °C
